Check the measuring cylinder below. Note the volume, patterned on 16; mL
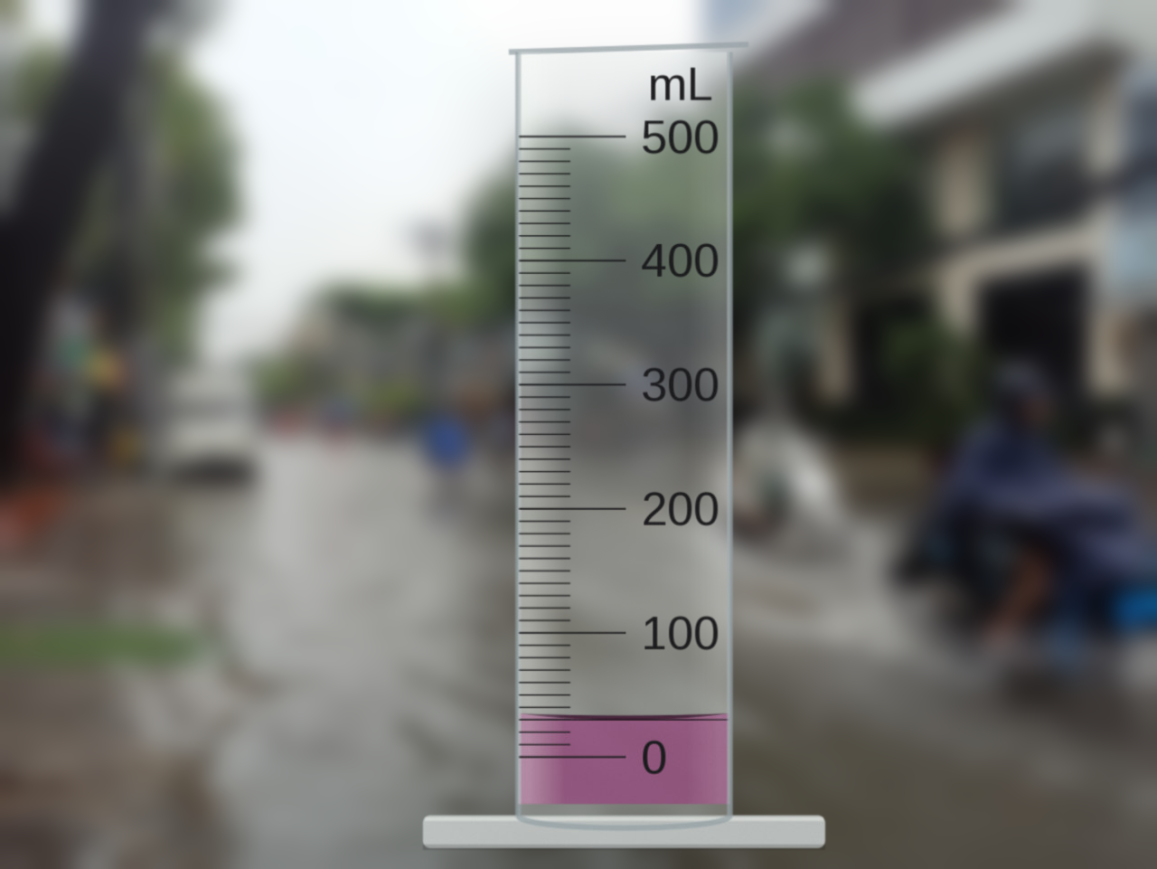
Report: 30; mL
